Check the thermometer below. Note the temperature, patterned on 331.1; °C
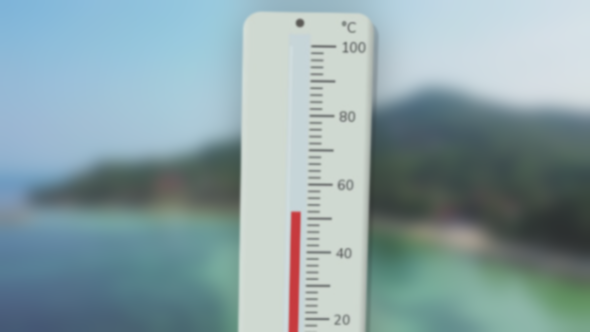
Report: 52; °C
